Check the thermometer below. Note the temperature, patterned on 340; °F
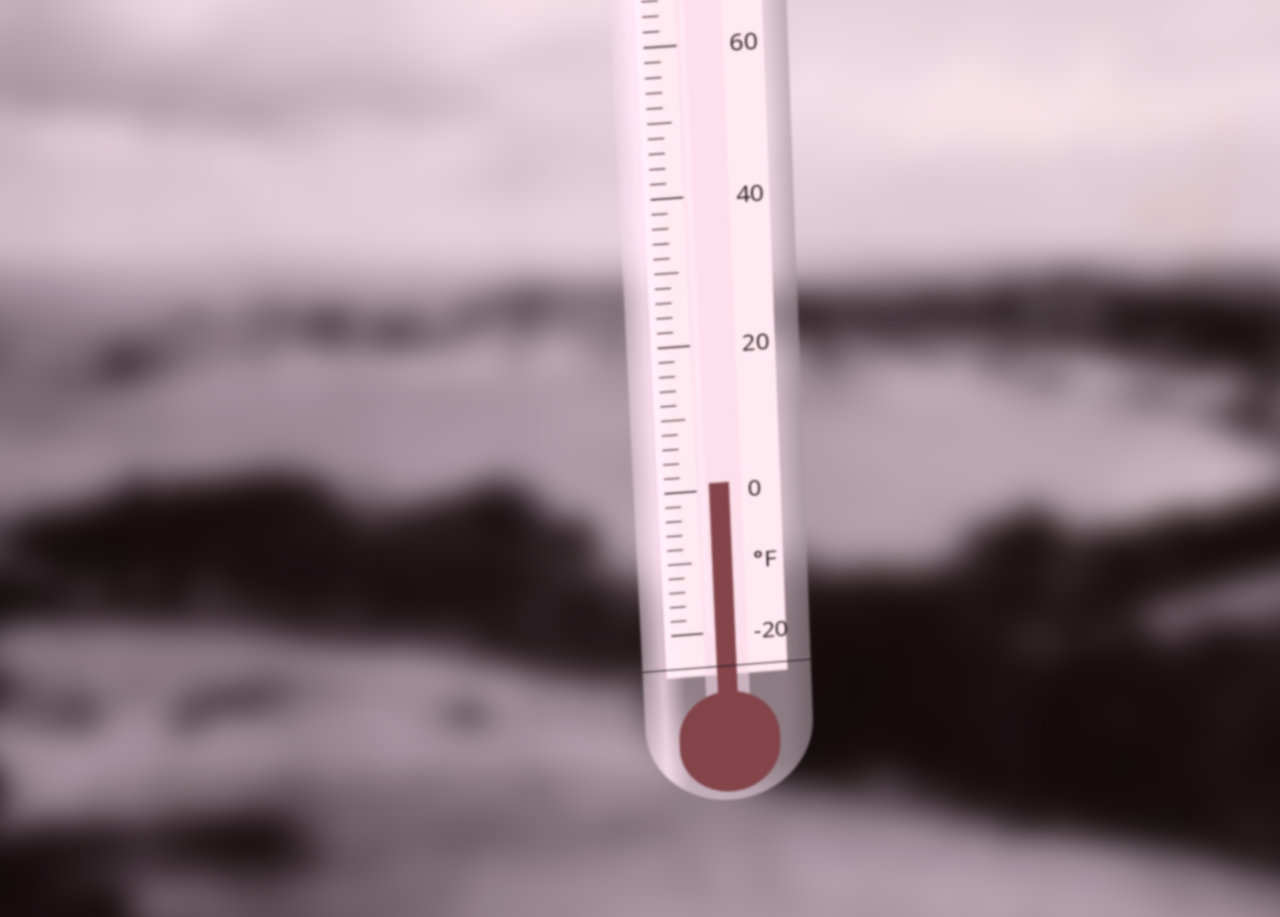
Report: 1; °F
